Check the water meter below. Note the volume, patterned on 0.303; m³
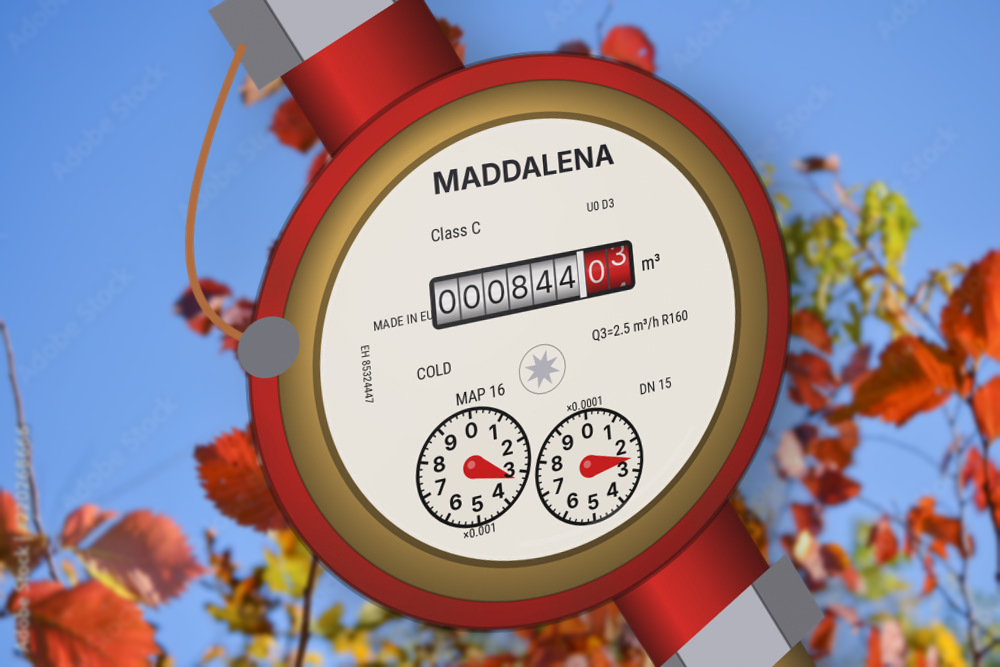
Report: 844.0332; m³
